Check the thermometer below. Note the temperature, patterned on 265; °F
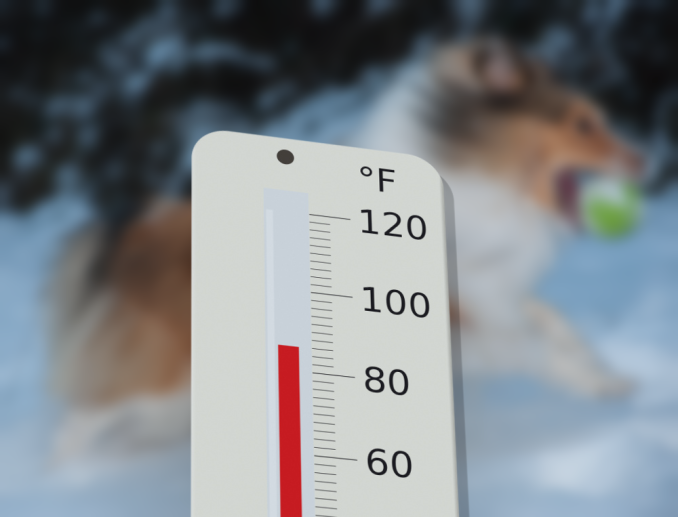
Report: 86; °F
